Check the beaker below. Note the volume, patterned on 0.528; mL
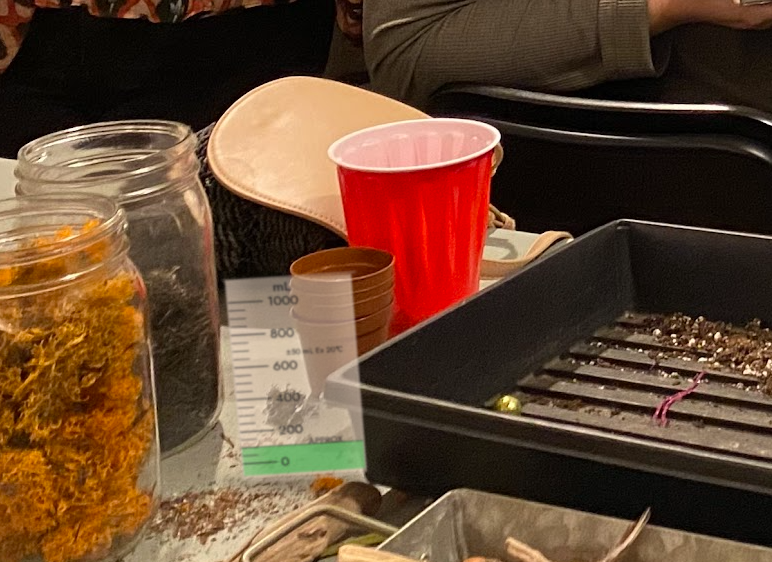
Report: 100; mL
